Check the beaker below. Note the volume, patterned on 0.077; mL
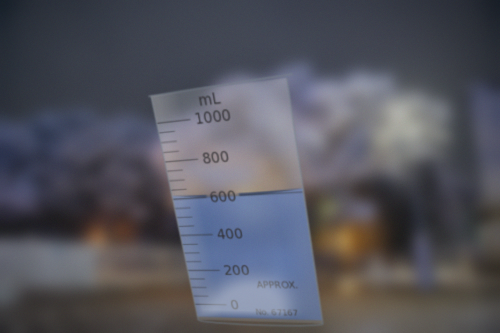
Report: 600; mL
